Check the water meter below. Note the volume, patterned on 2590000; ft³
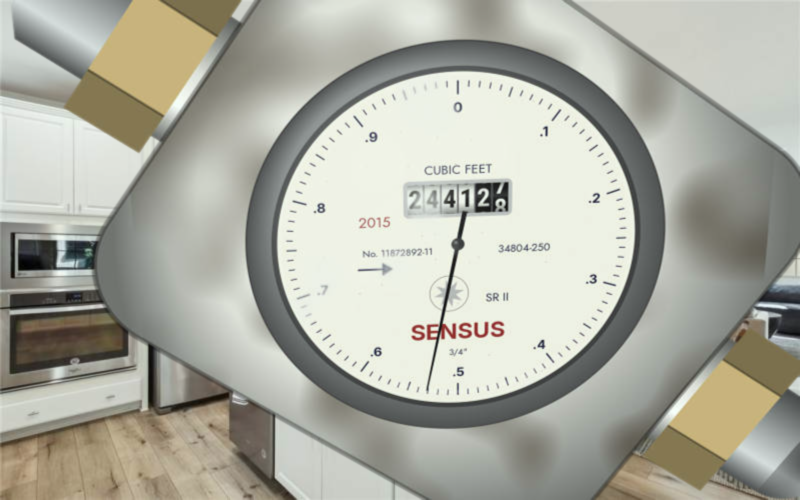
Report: 244127.53; ft³
